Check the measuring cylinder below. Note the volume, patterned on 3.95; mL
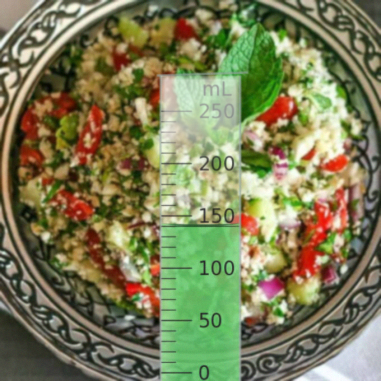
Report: 140; mL
